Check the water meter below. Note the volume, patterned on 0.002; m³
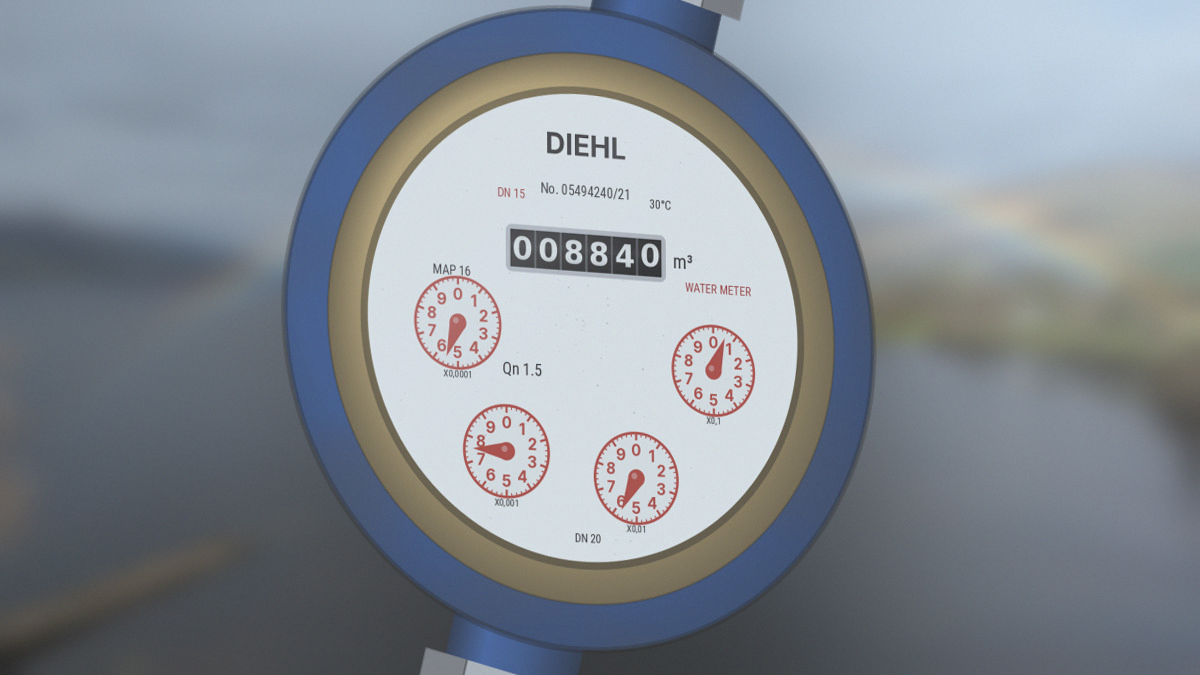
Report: 8840.0575; m³
